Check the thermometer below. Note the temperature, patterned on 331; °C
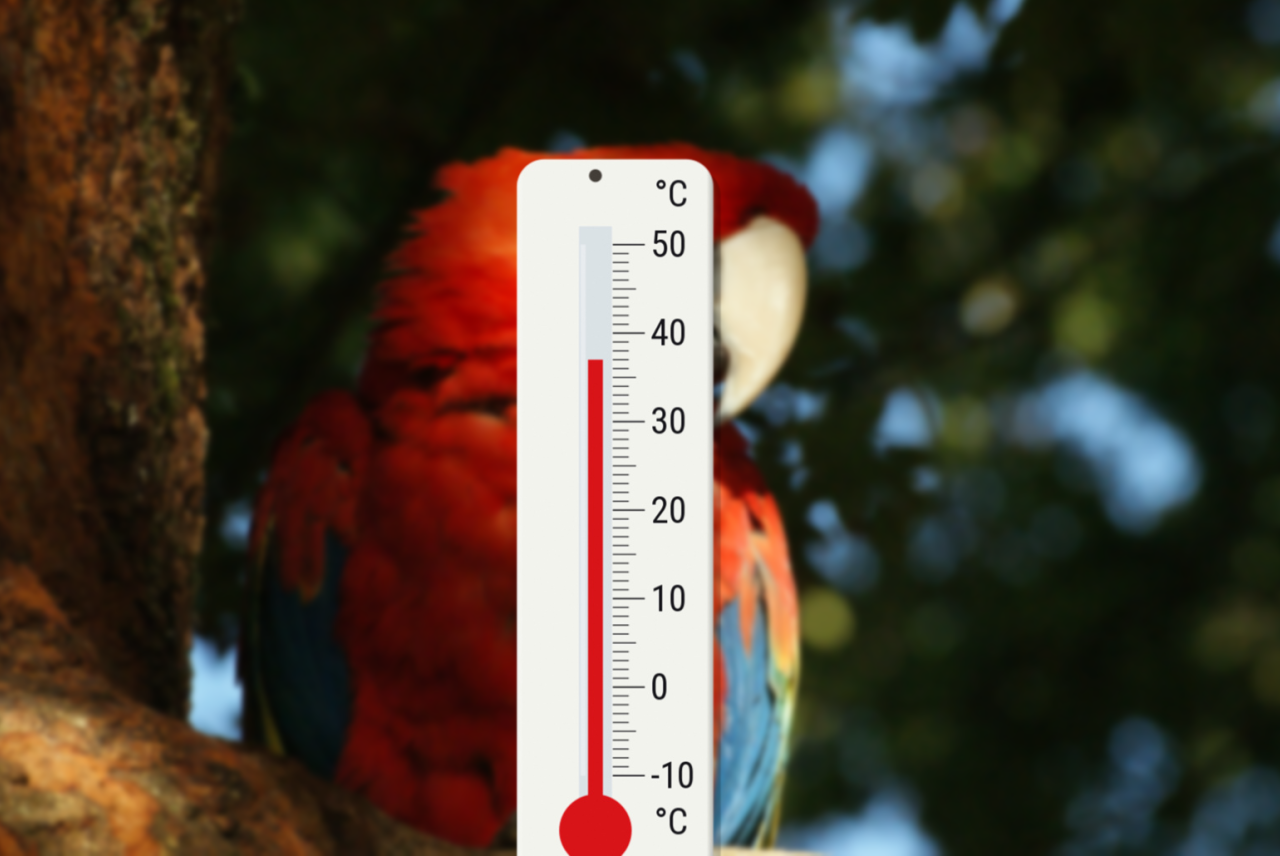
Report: 37; °C
